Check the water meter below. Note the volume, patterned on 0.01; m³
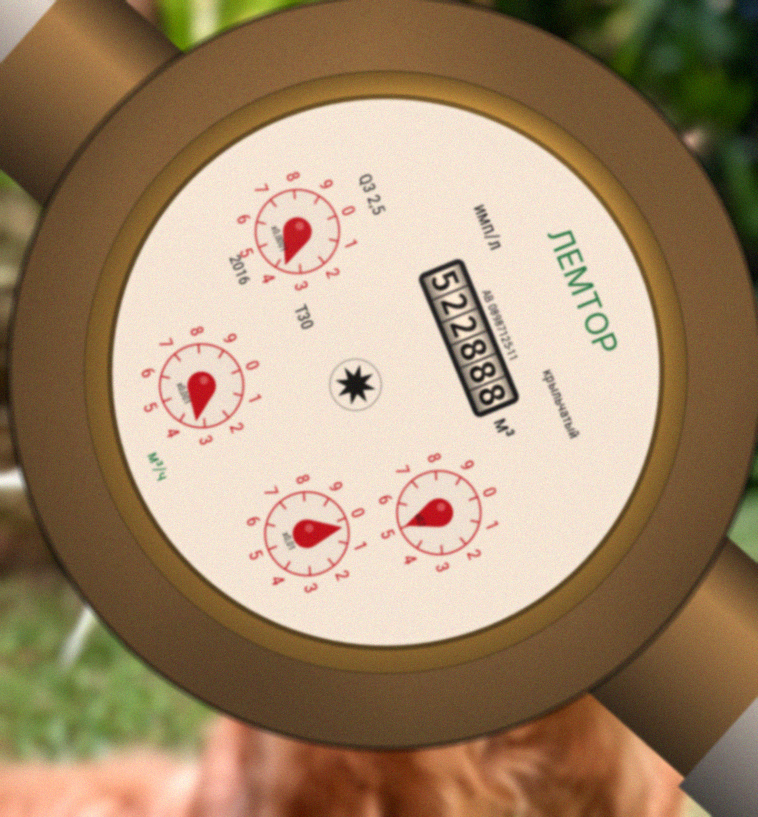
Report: 522888.5033; m³
